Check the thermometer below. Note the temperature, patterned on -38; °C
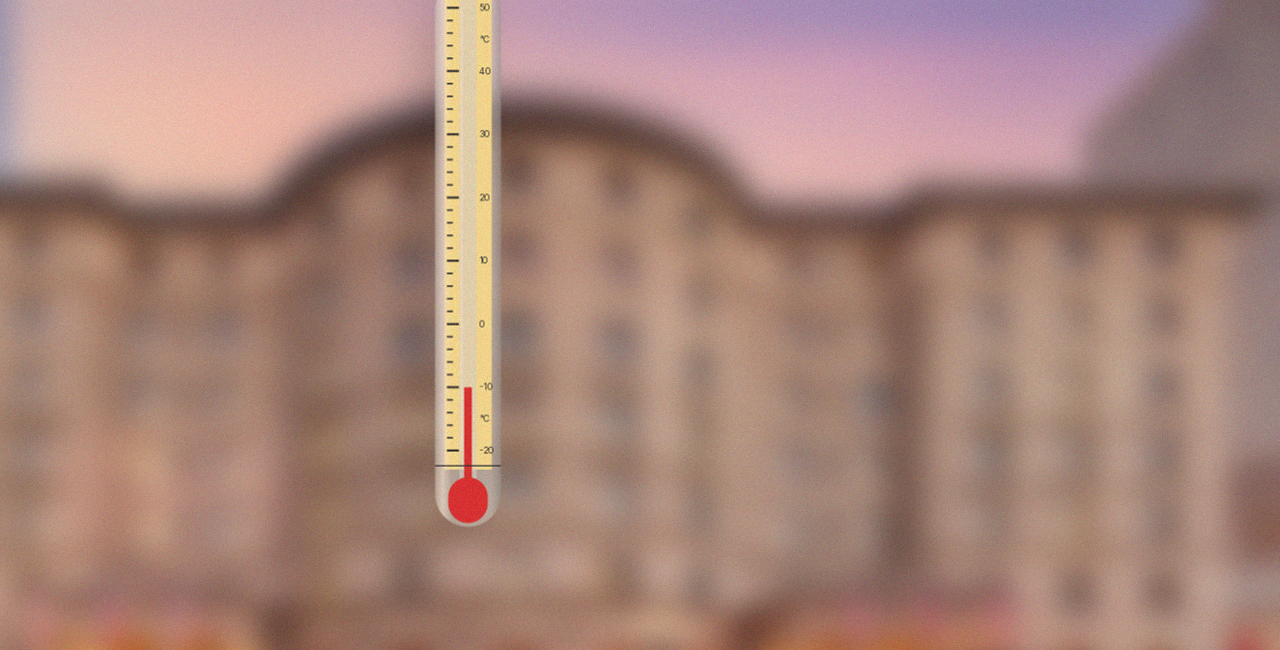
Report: -10; °C
